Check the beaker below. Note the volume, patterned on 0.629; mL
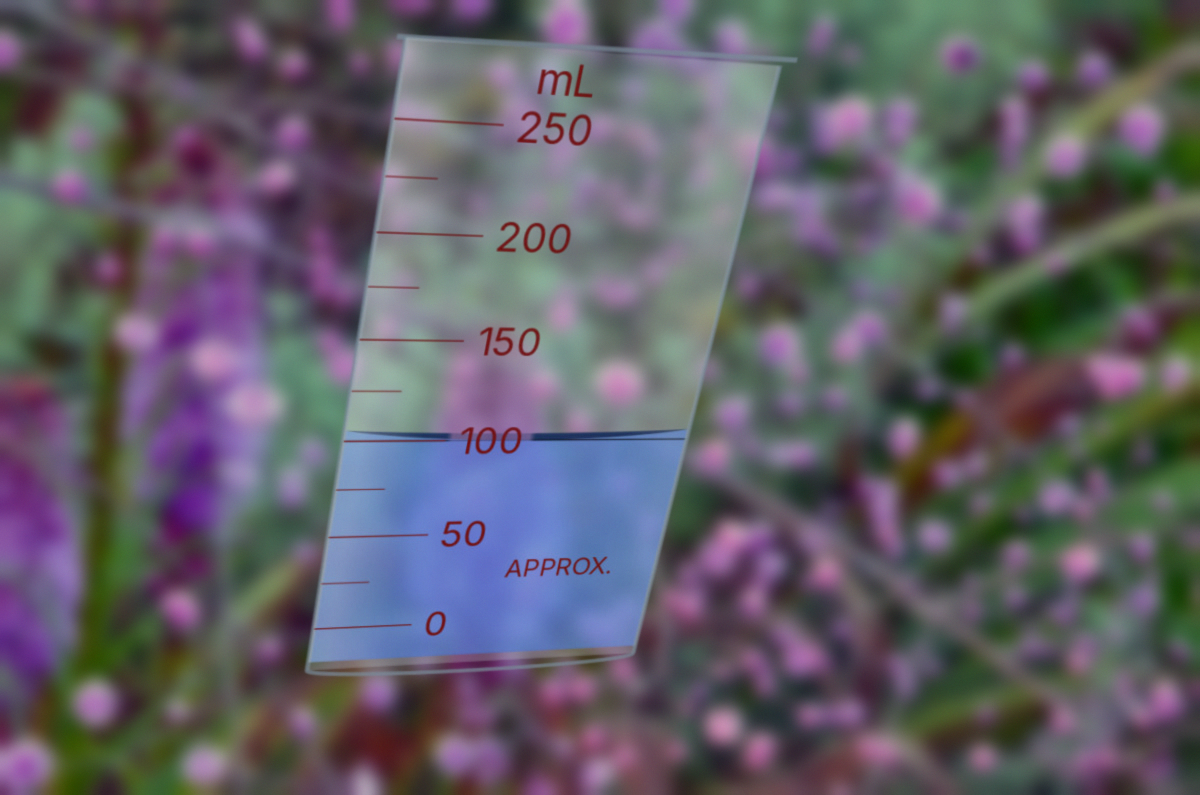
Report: 100; mL
